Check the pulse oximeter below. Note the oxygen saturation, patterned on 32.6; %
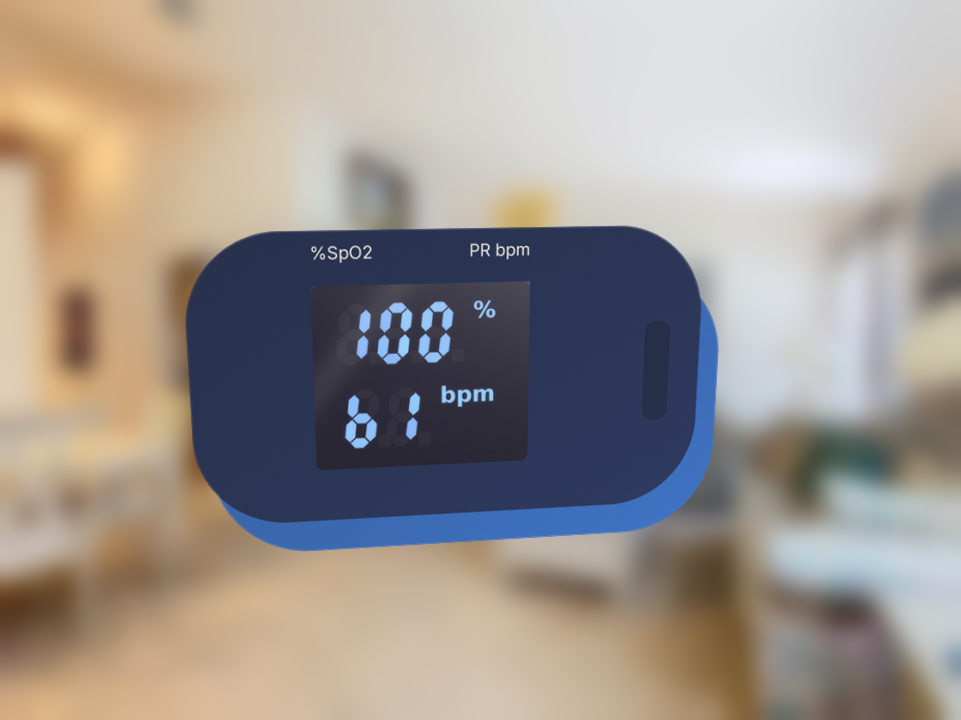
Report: 100; %
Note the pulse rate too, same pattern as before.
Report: 61; bpm
